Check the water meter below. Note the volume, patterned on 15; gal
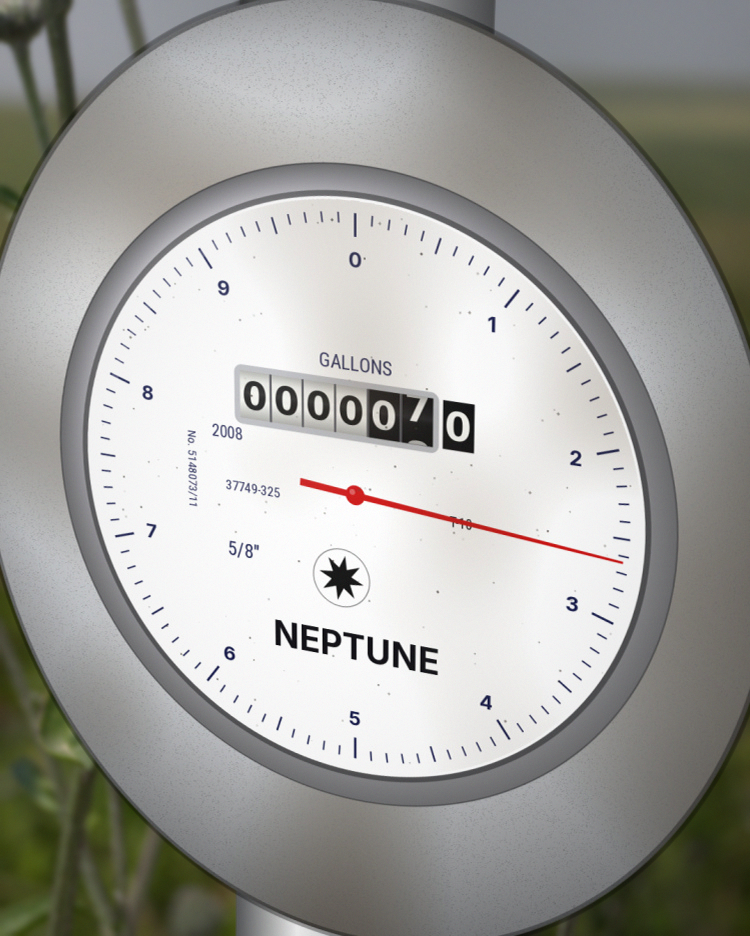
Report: 72.6; gal
